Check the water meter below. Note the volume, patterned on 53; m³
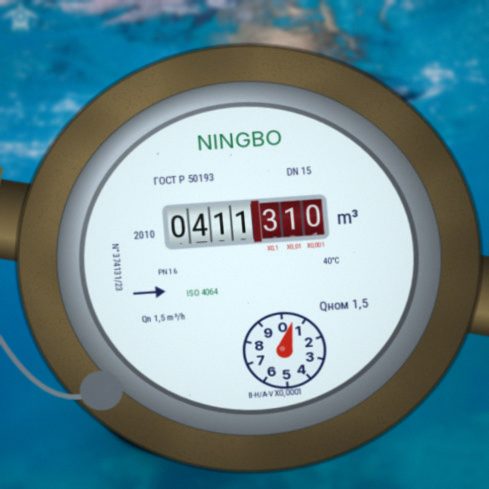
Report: 411.3100; m³
